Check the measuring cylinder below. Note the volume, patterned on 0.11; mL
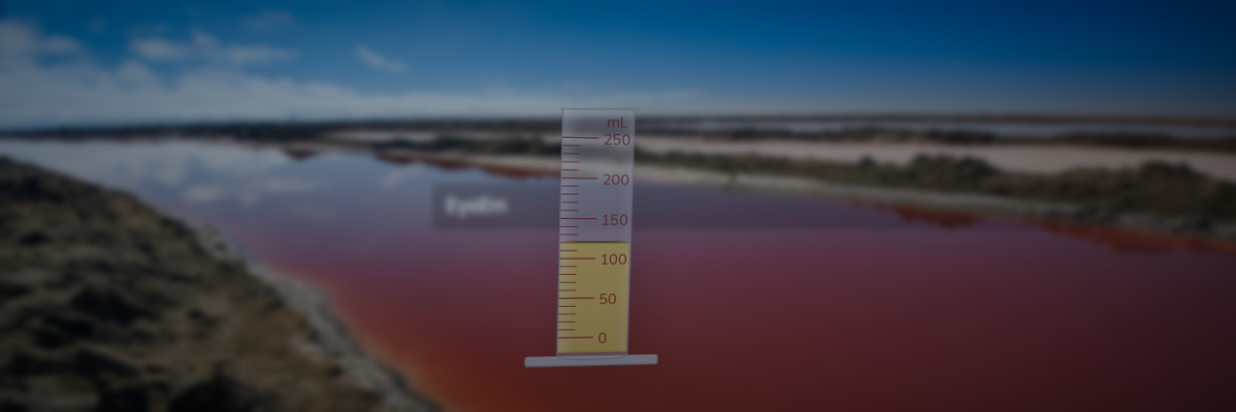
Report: 120; mL
